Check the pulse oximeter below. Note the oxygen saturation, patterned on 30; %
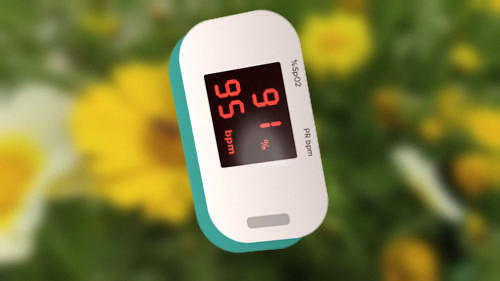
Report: 91; %
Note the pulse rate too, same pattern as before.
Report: 95; bpm
